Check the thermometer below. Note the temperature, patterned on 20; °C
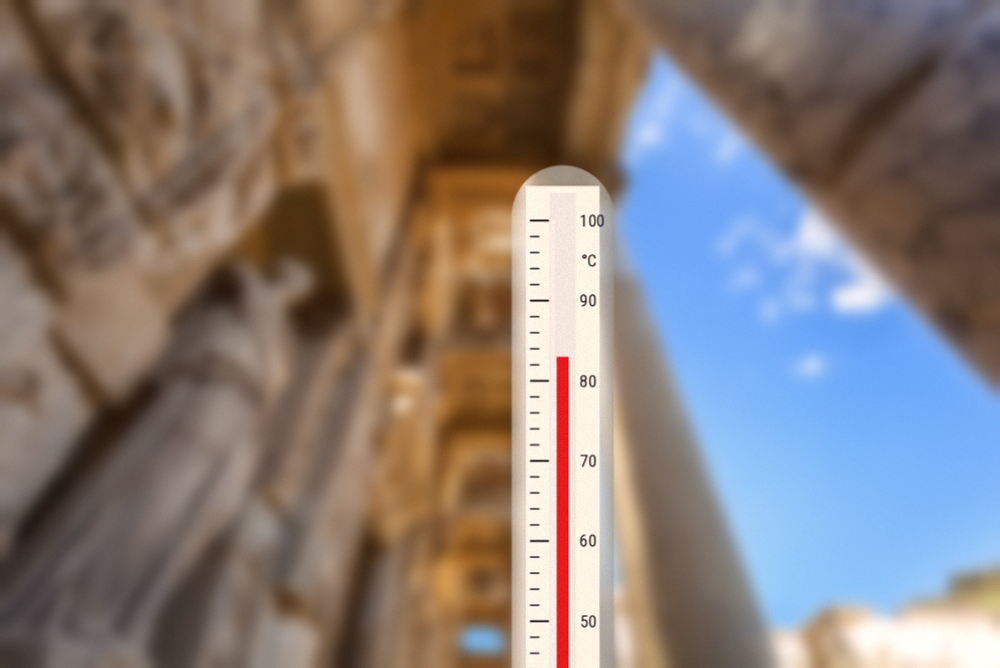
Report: 83; °C
